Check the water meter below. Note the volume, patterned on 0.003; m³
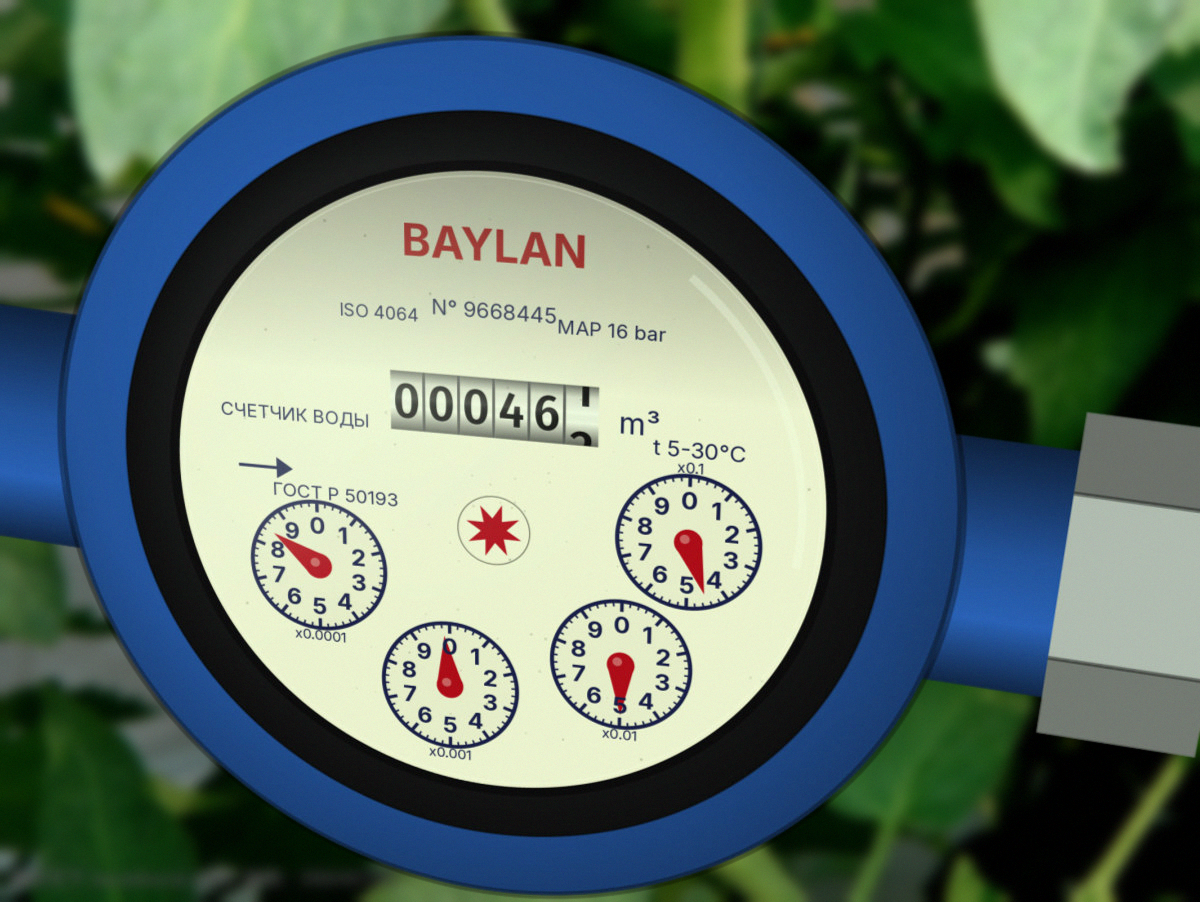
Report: 461.4498; m³
